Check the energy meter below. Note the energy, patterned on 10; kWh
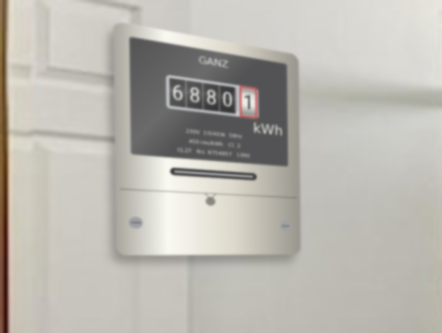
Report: 6880.1; kWh
